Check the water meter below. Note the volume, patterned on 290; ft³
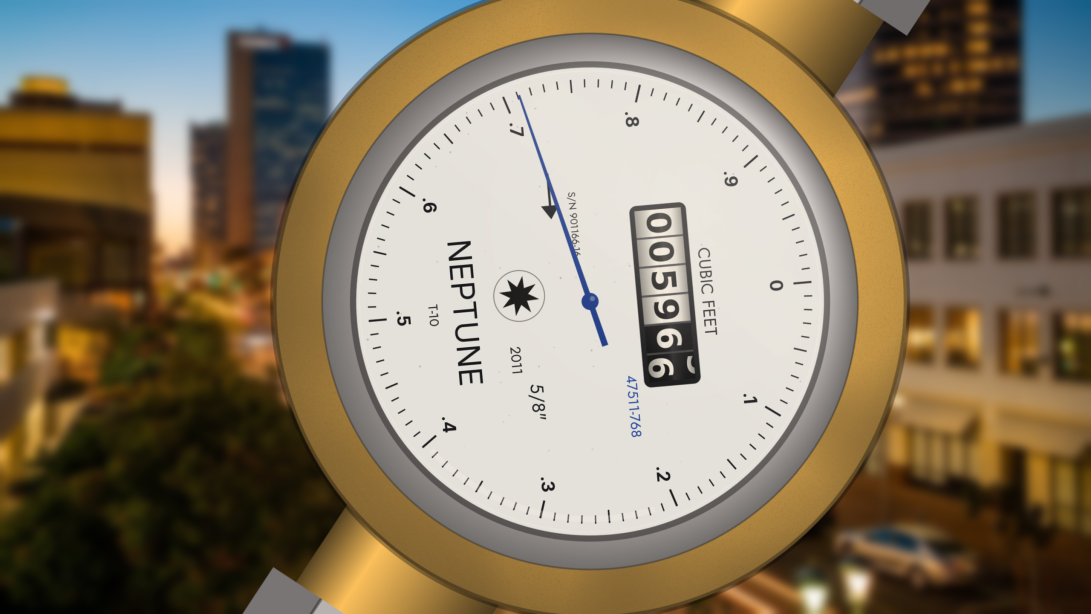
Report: 5965.71; ft³
